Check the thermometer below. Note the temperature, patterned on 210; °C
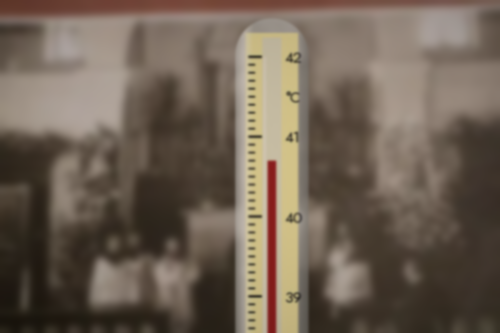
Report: 40.7; °C
